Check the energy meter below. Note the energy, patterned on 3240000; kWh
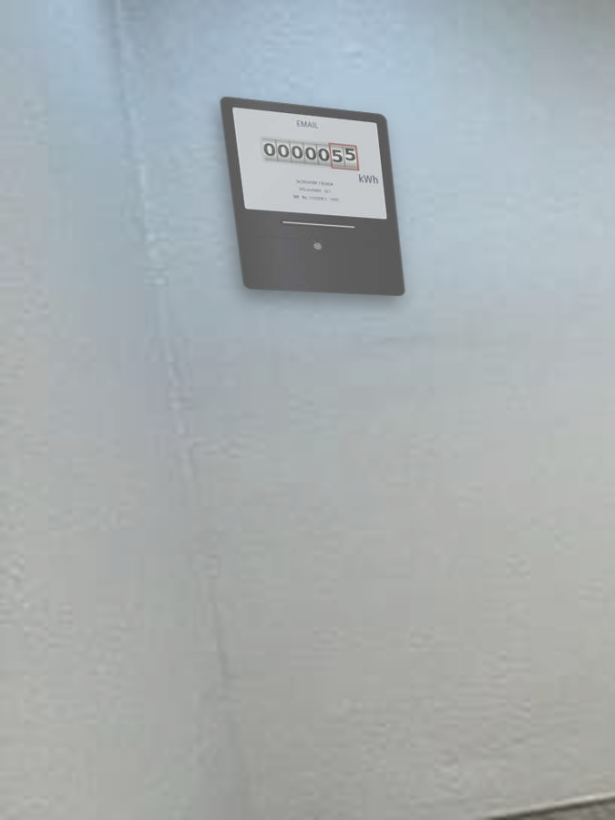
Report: 0.55; kWh
